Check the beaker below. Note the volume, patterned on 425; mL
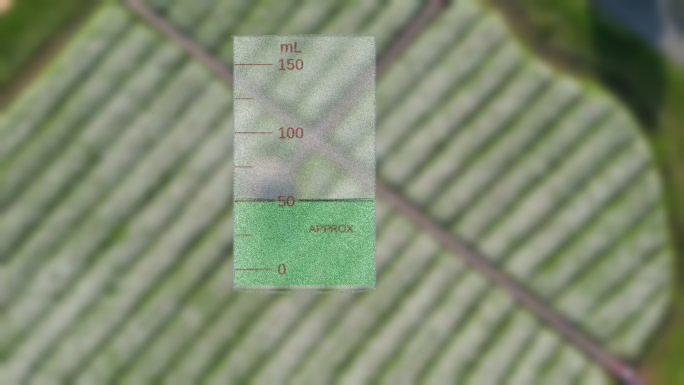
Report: 50; mL
